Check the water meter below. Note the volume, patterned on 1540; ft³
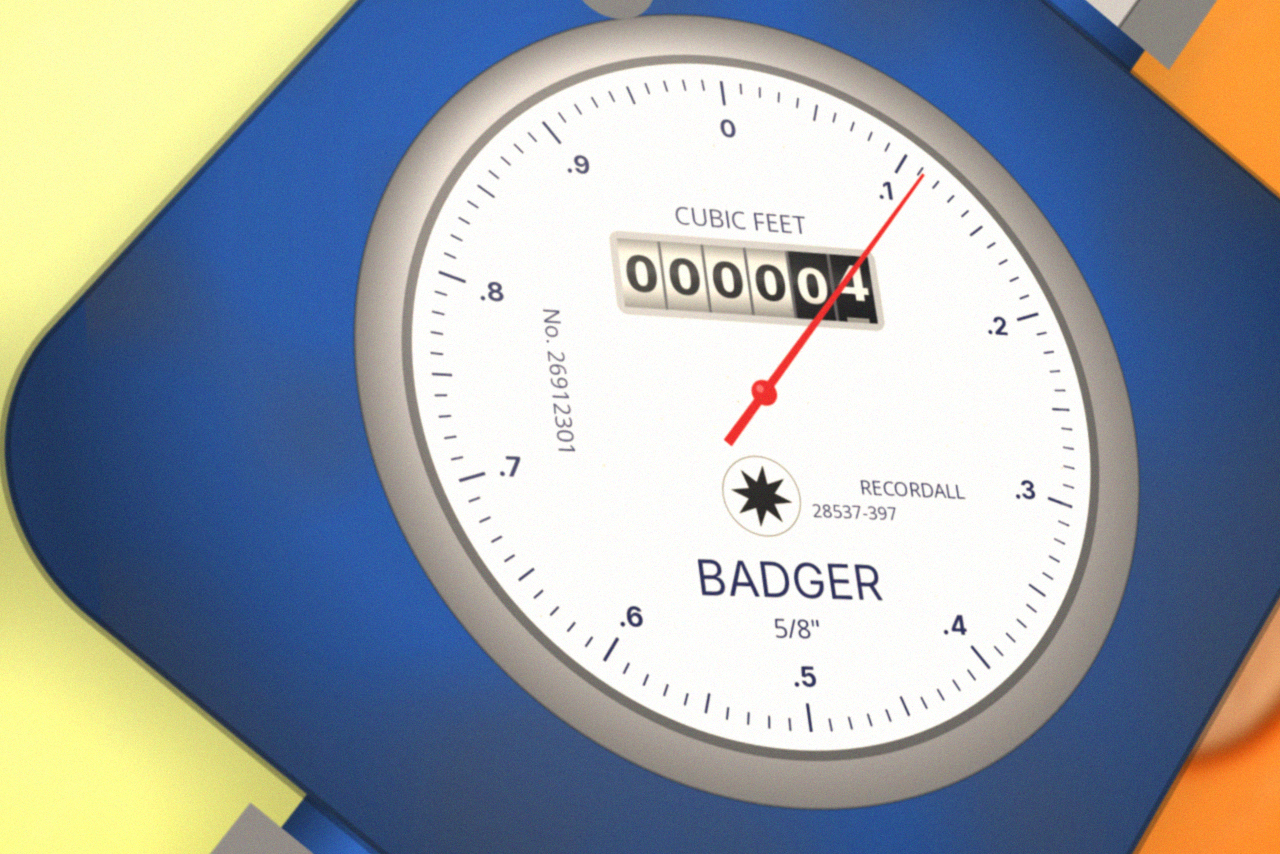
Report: 4.11; ft³
